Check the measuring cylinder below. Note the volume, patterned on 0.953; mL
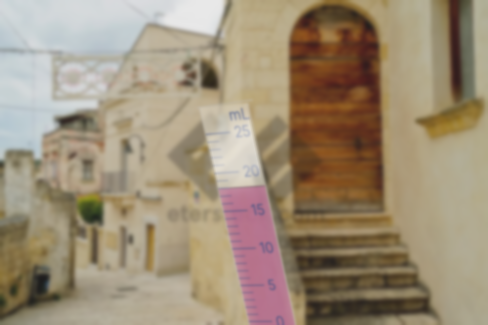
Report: 18; mL
